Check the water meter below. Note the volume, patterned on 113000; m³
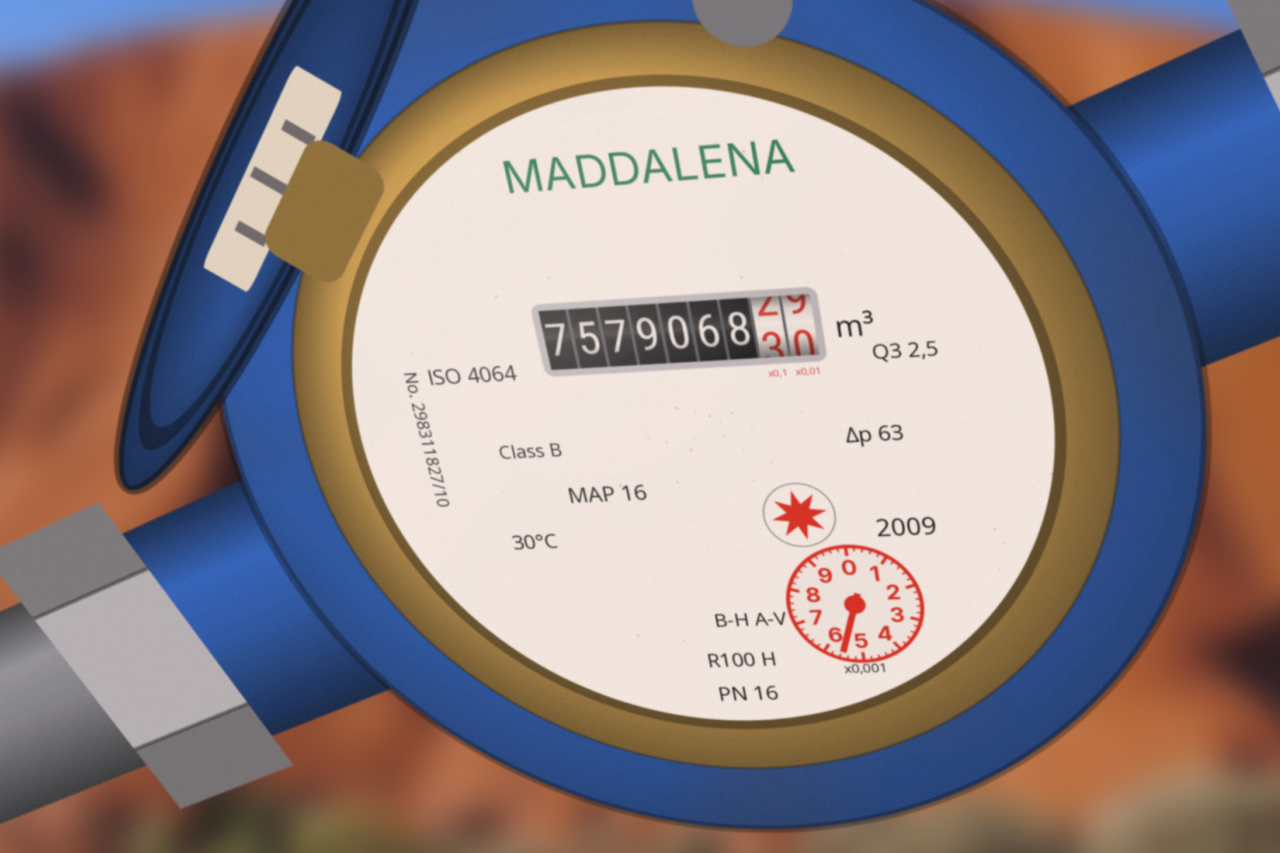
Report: 7579068.295; m³
